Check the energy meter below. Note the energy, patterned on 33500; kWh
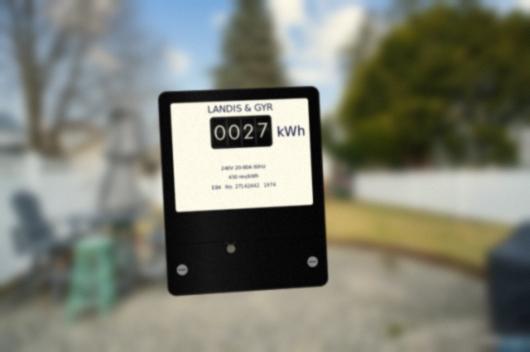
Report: 27; kWh
